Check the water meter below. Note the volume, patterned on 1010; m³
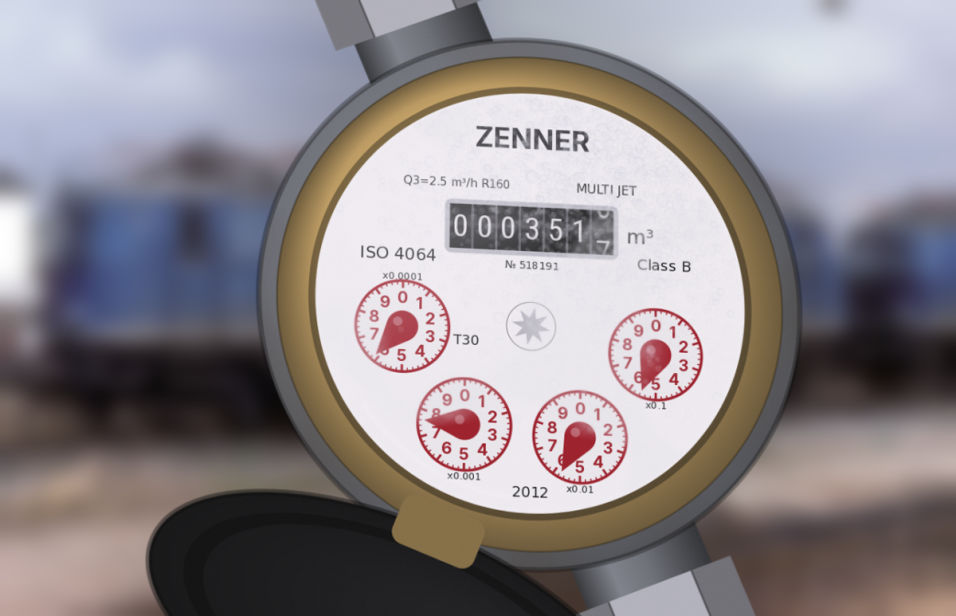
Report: 3516.5576; m³
